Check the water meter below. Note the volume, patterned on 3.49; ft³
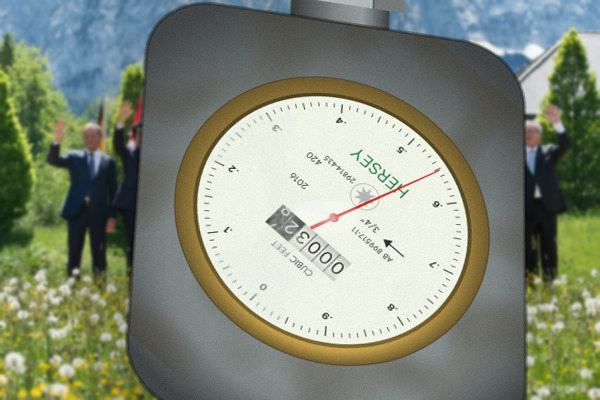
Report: 327.55; ft³
